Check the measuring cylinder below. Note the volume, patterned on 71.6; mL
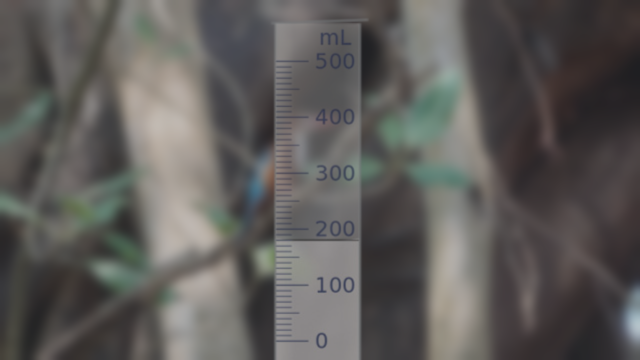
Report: 180; mL
